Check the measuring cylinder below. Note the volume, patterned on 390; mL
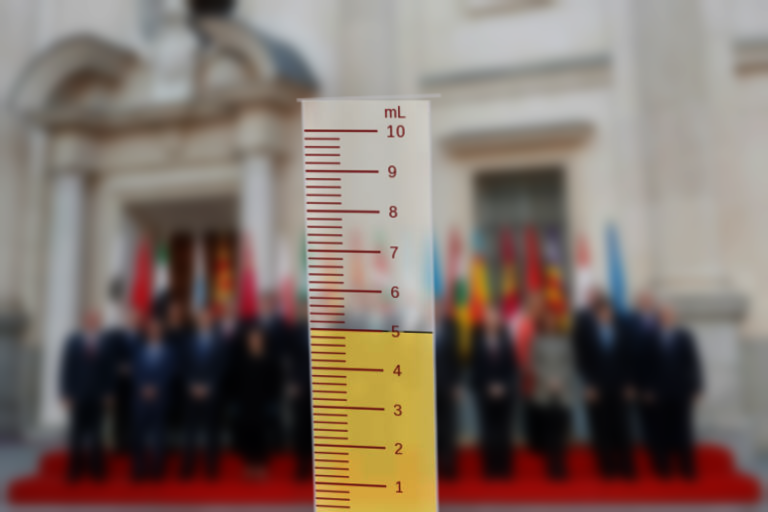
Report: 5; mL
